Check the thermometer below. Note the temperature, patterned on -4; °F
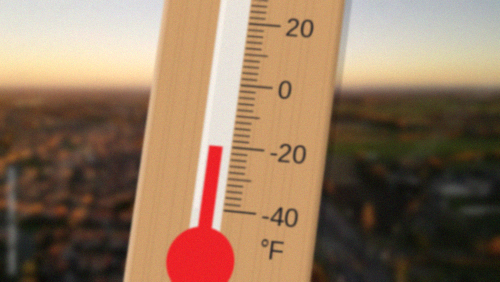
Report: -20; °F
